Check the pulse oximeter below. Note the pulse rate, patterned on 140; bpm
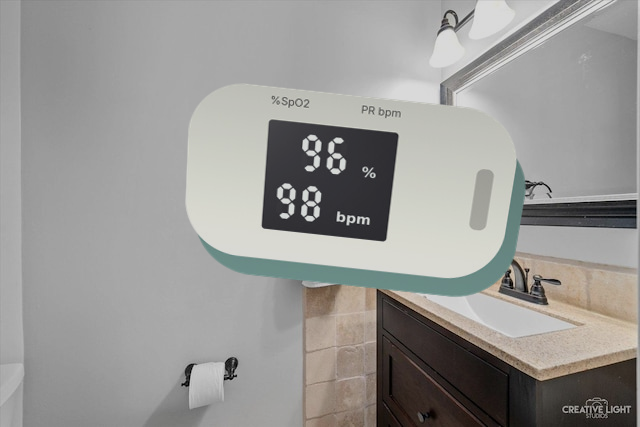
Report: 98; bpm
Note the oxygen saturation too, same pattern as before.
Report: 96; %
